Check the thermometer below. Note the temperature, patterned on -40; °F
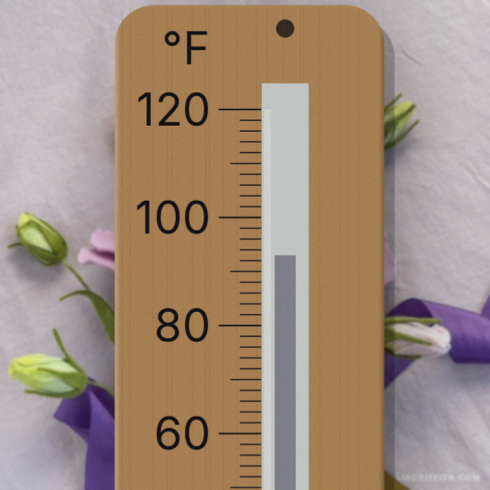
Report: 93; °F
